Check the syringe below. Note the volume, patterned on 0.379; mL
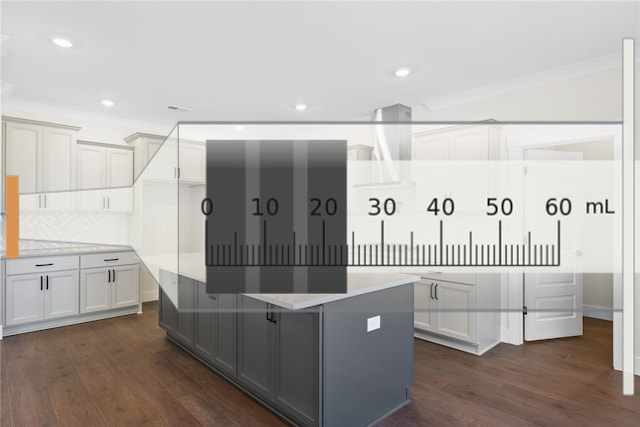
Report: 0; mL
